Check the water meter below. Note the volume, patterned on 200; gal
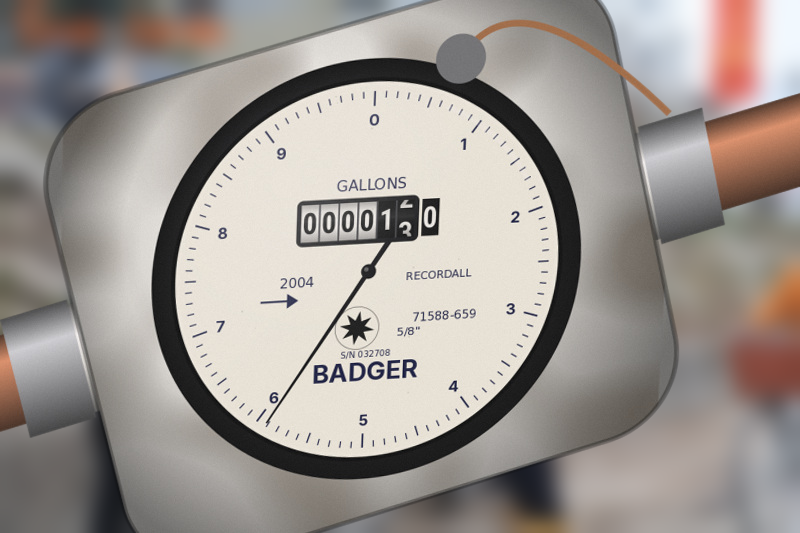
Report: 125.9; gal
